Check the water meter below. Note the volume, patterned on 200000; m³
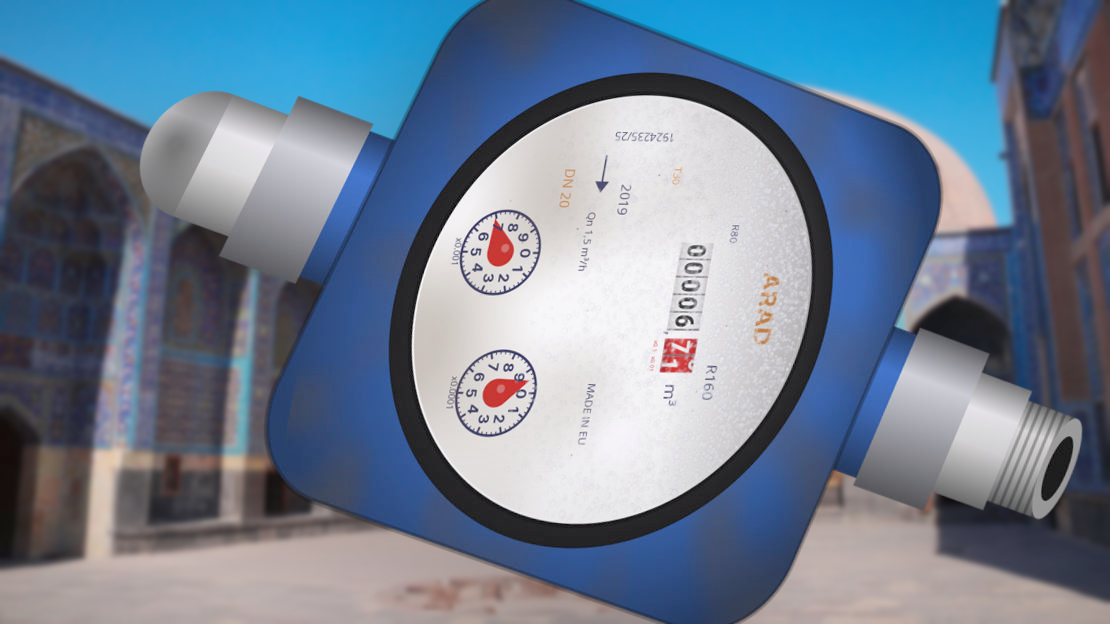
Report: 6.7069; m³
